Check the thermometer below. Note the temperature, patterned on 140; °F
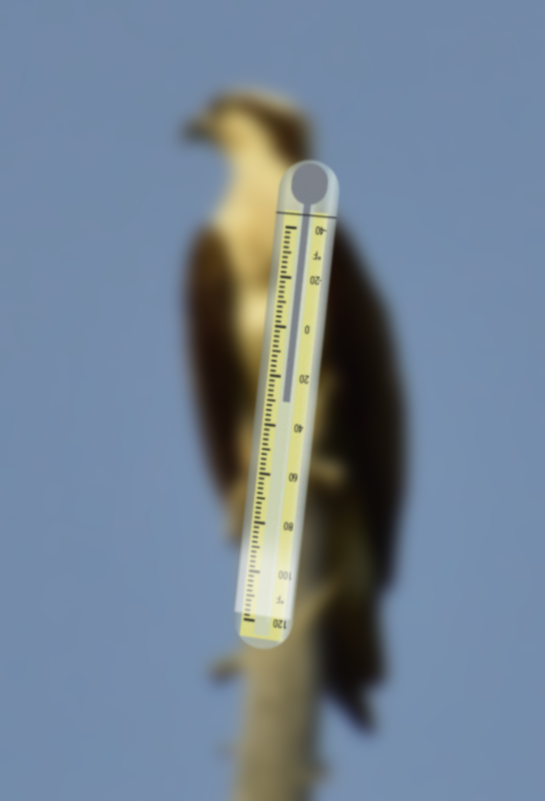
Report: 30; °F
